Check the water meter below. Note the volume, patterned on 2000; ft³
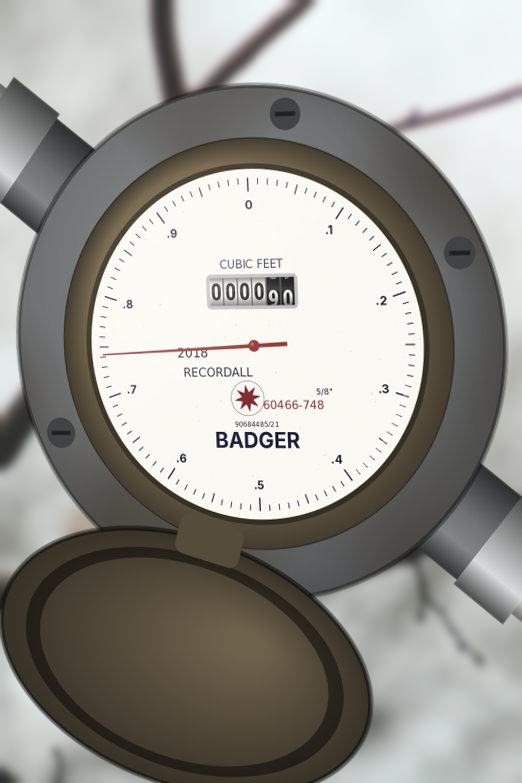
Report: 89.74; ft³
